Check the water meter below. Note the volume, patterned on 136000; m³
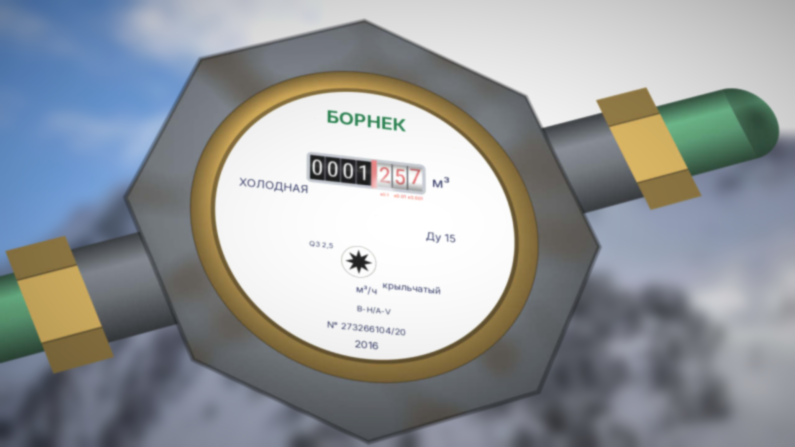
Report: 1.257; m³
